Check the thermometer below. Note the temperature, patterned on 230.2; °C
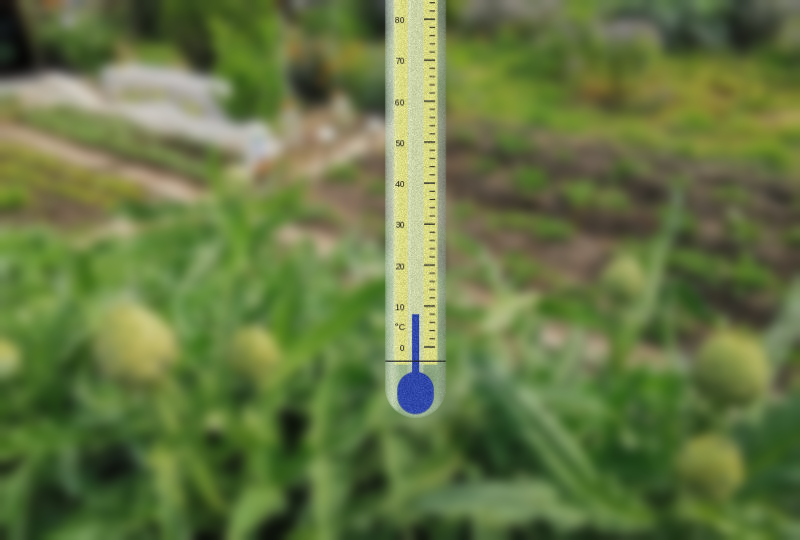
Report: 8; °C
